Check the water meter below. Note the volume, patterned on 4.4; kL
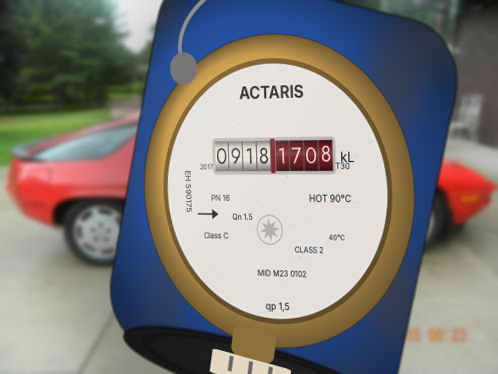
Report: 918.1708; kL
